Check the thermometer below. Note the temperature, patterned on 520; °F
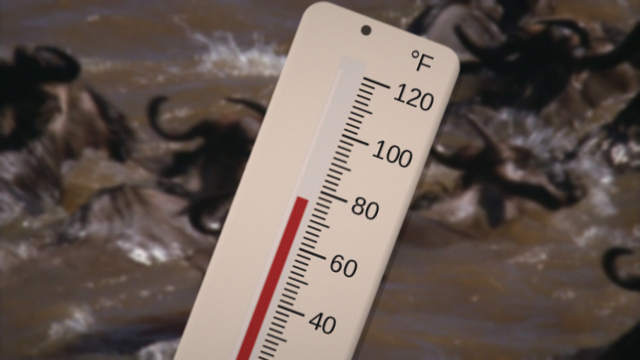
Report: 76; °F
